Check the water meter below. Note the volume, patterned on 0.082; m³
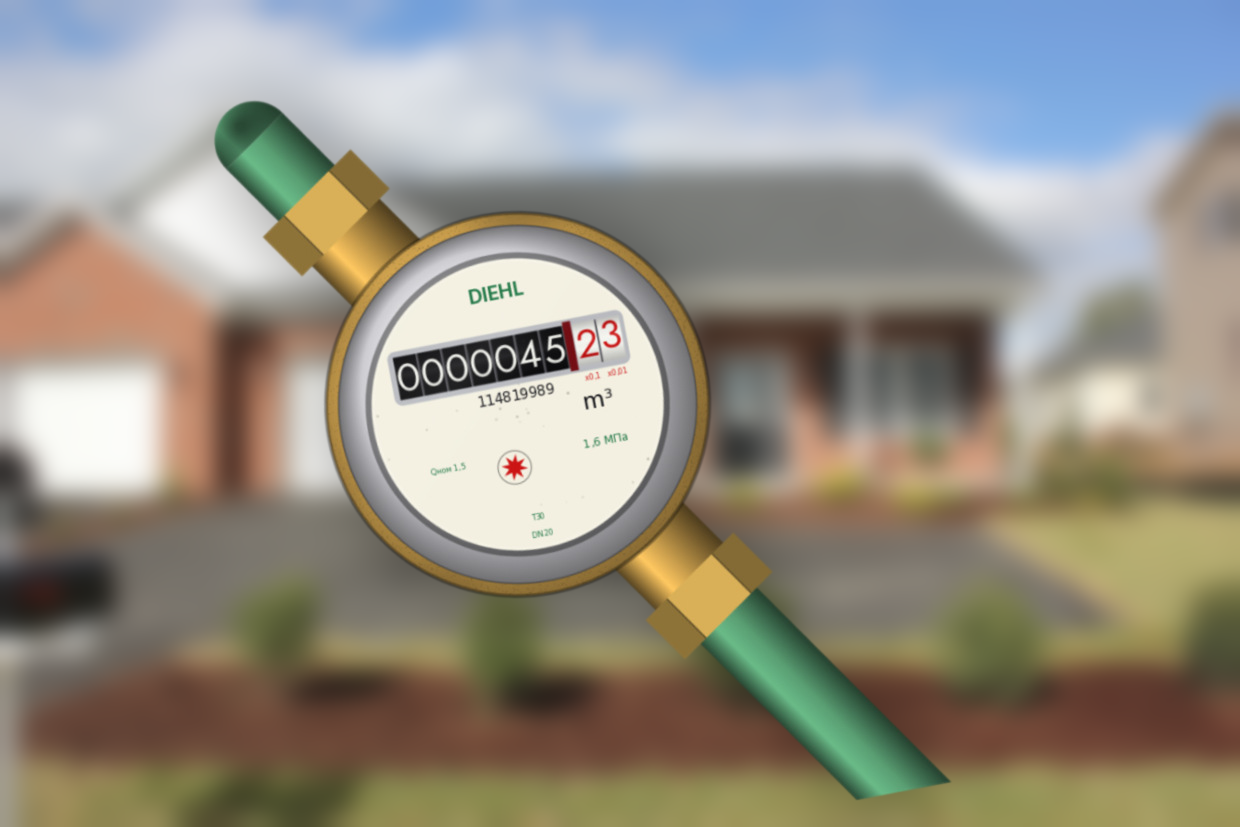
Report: 45.23; m³
